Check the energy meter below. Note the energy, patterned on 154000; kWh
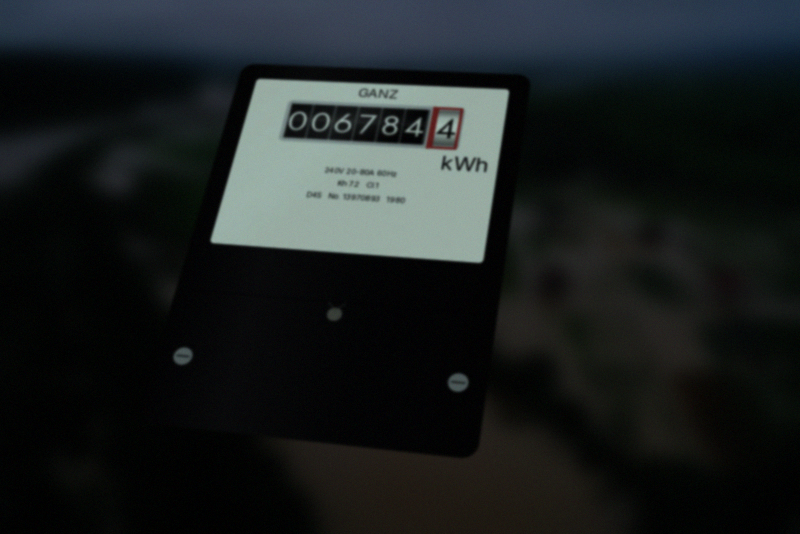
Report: 6784.4; kWh
